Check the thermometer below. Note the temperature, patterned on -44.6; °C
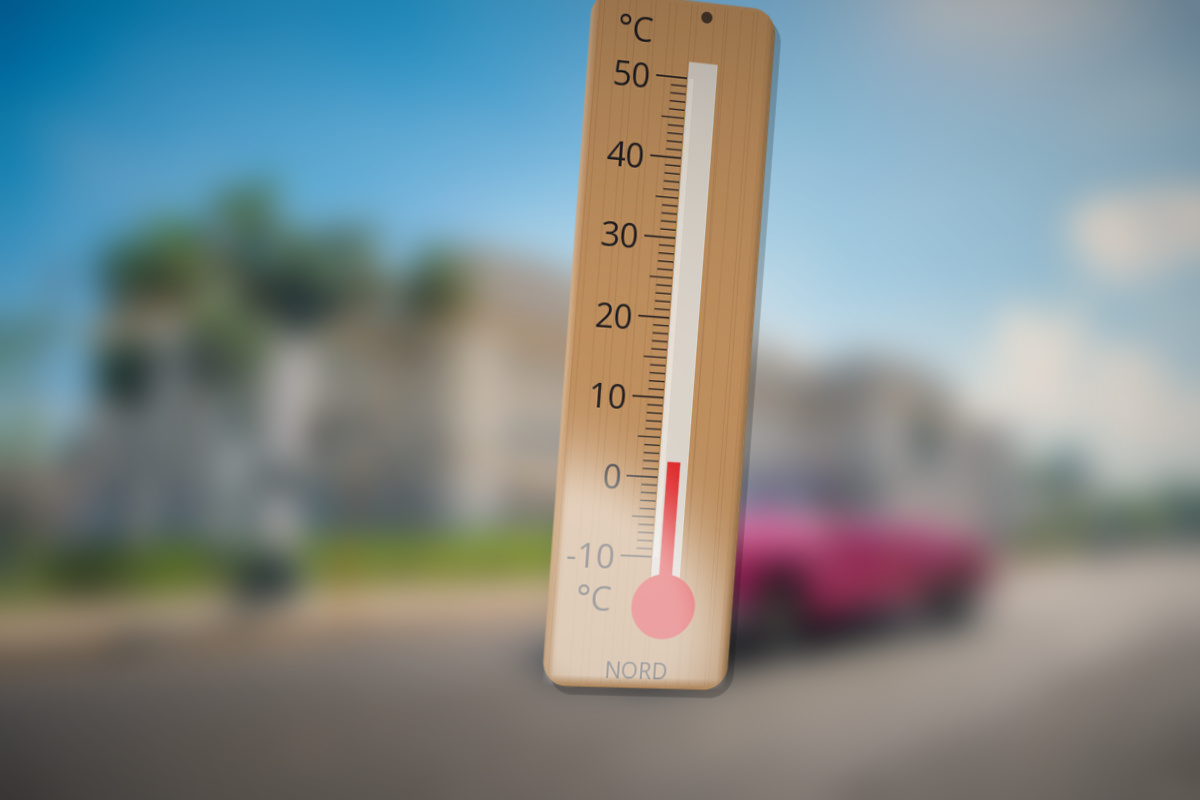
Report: 2; °C
